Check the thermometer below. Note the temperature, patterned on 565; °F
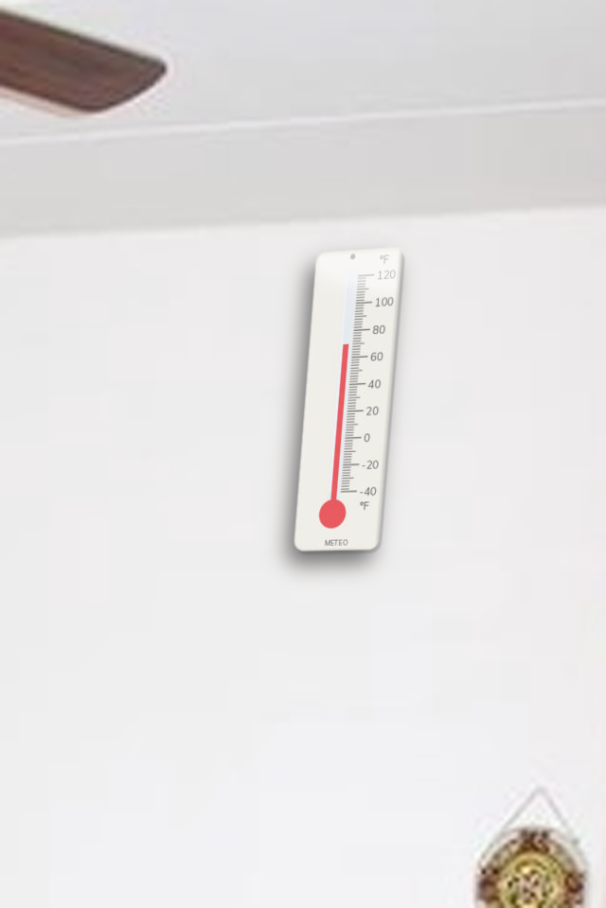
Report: 70; °F
